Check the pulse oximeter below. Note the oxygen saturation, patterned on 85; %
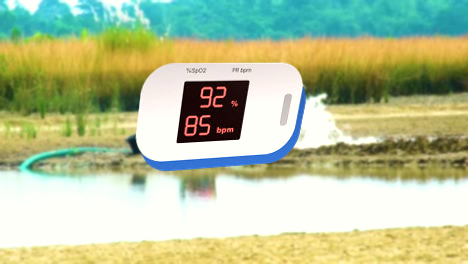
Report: 92; %
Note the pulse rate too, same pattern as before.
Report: 85; bpm
